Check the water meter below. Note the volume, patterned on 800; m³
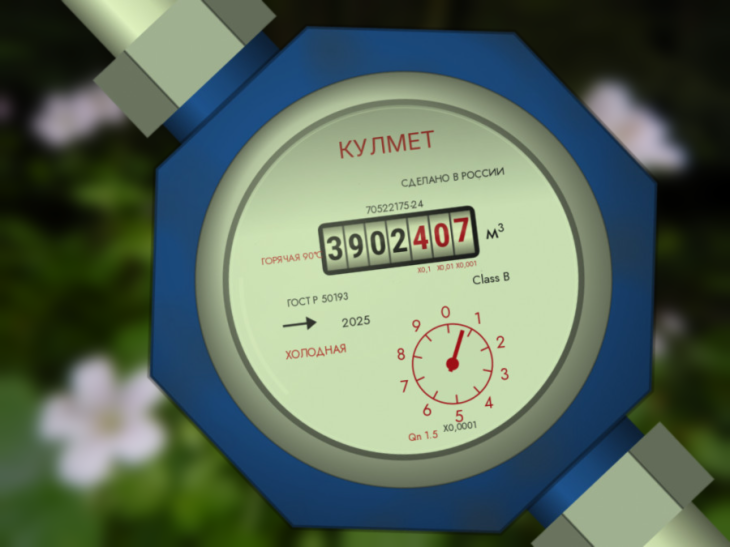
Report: 3902.4070; m³
